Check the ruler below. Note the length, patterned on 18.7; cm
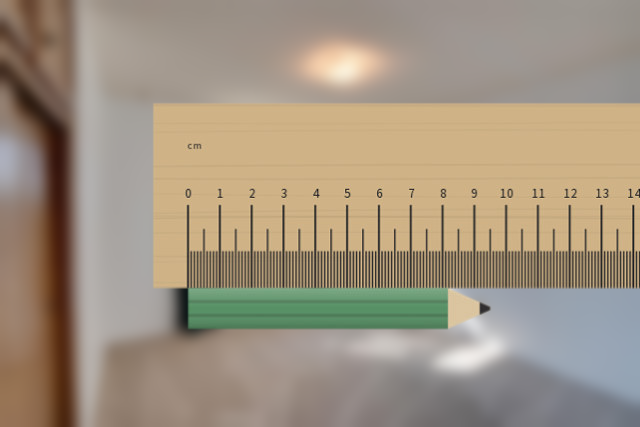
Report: 9.5; cm
